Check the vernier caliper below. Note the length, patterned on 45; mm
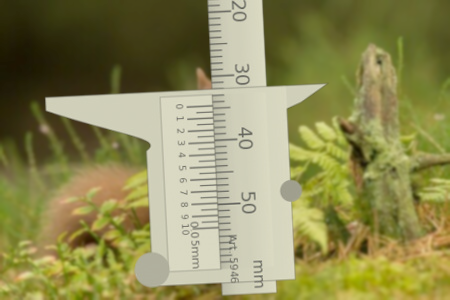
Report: 34.6; mm
